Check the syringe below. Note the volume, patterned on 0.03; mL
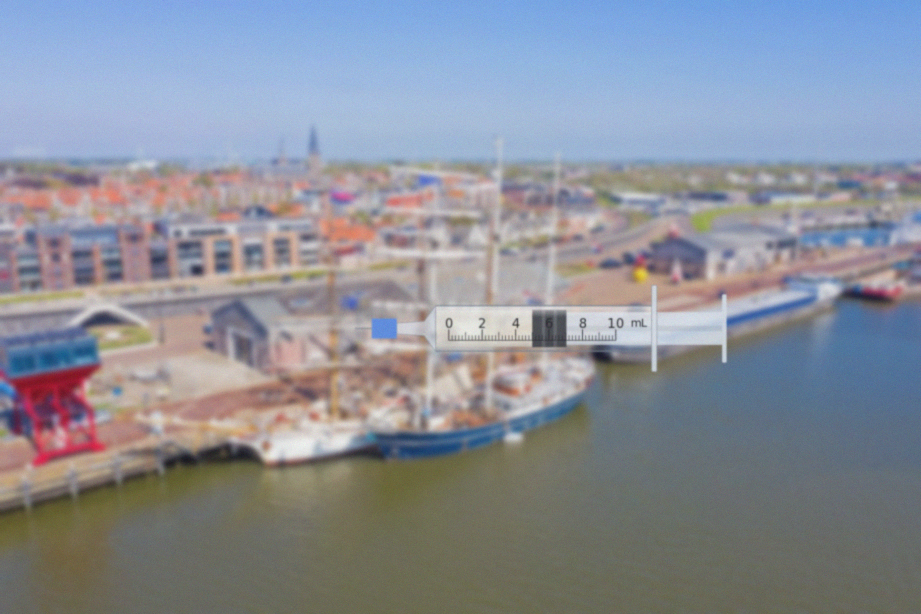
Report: 5; mL
